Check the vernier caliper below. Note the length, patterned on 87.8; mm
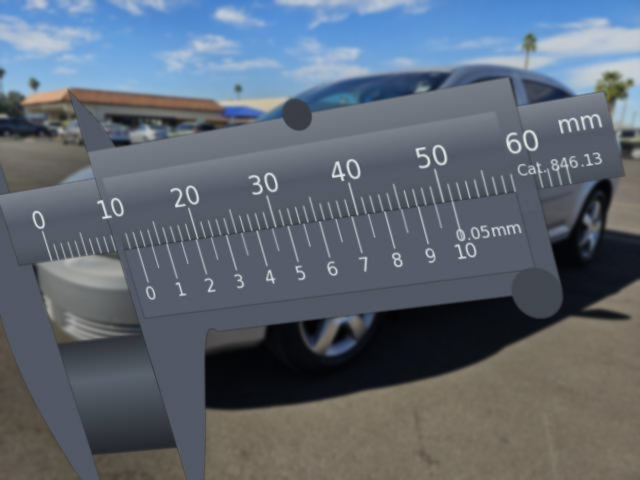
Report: 12.0; mm
